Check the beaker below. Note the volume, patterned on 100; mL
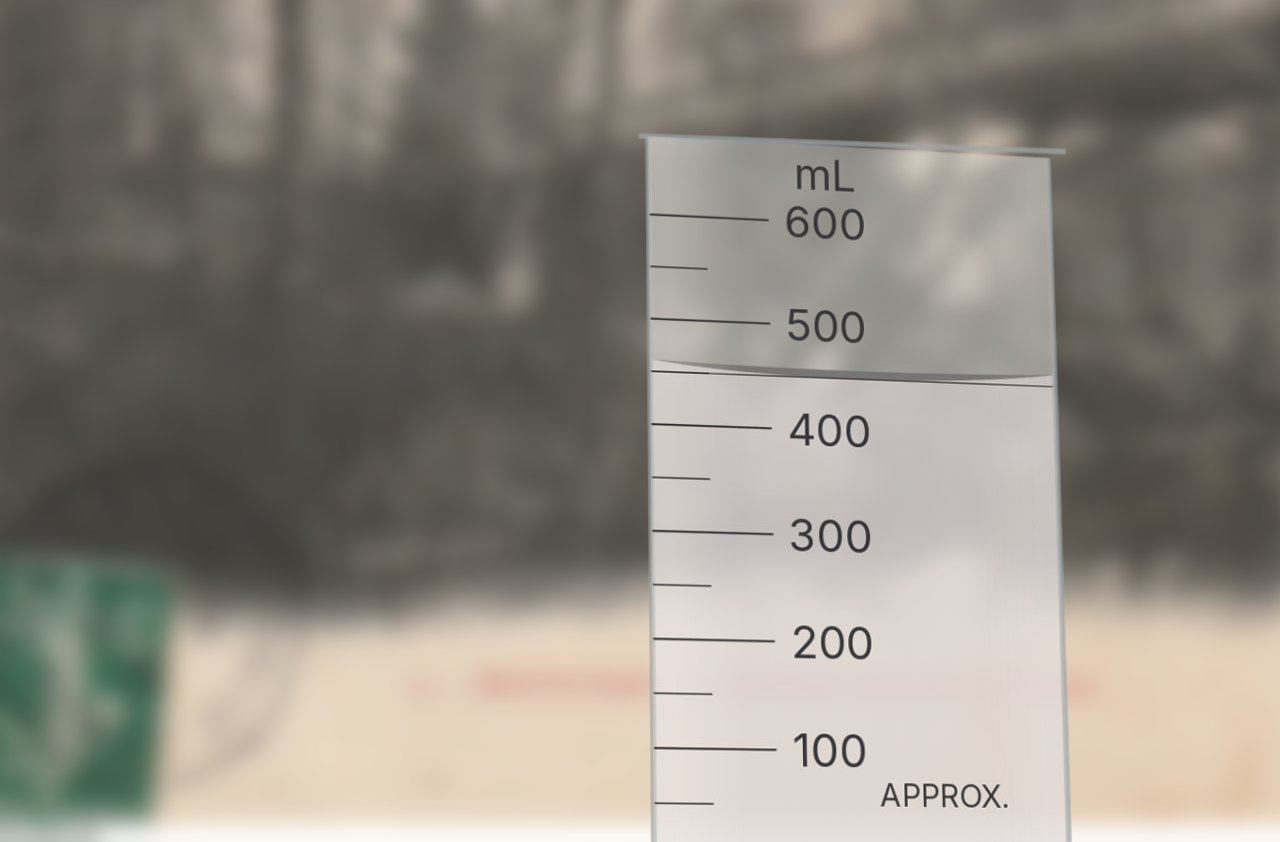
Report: 450; mL
